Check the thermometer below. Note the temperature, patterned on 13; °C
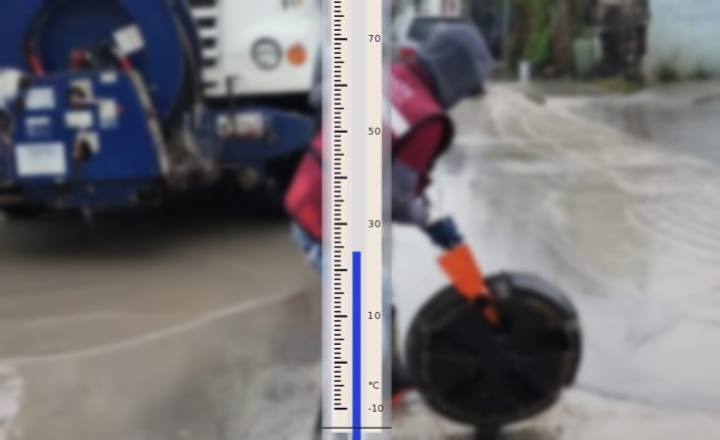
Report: 24; °C
